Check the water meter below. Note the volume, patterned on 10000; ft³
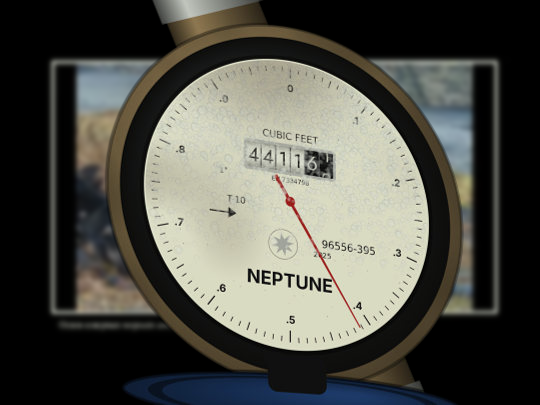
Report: 441161.41; ft³
